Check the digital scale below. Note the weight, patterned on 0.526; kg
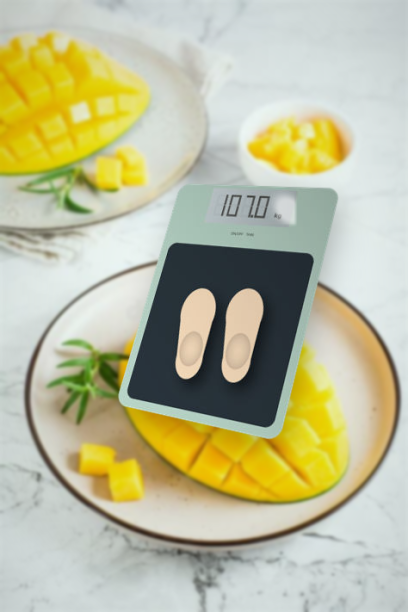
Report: 107.0; kg
